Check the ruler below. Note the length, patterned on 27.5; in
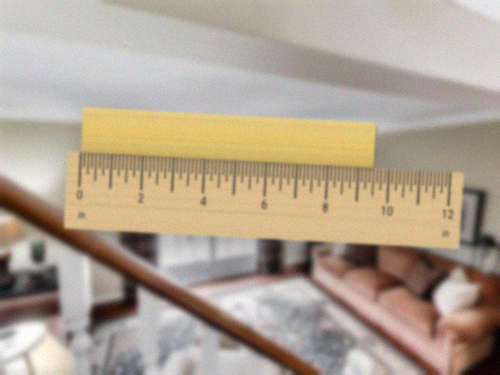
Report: 9.5; in
